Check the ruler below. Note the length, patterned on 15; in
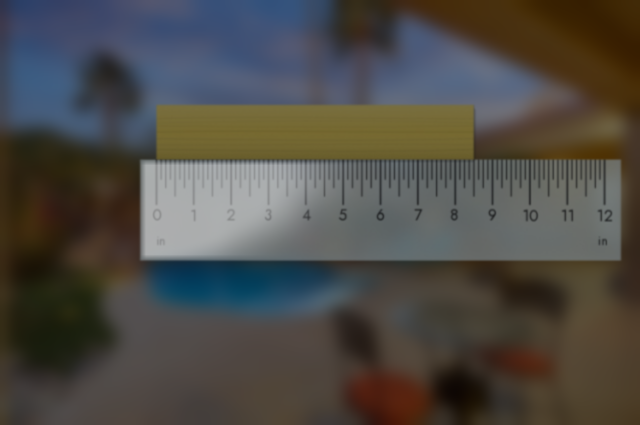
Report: 8.5; in
